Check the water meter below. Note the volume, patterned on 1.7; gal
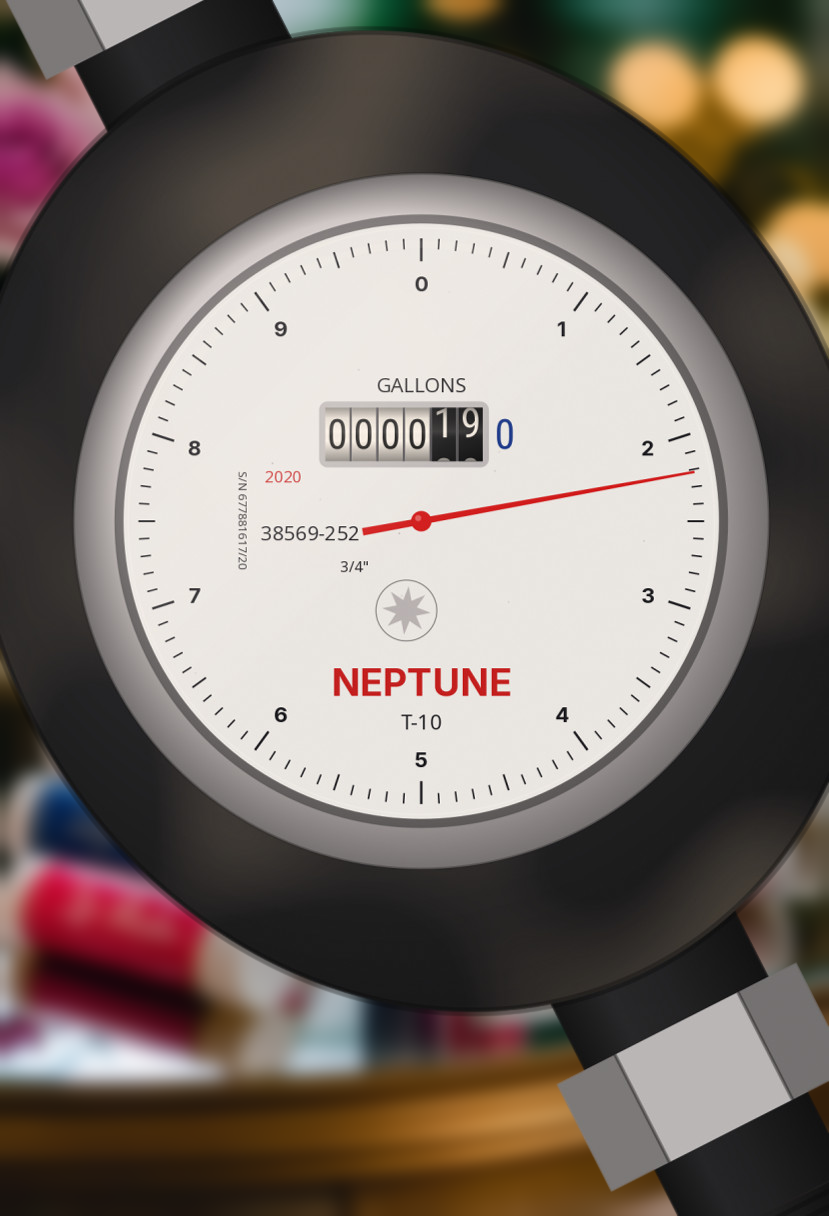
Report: 192.2; gal
